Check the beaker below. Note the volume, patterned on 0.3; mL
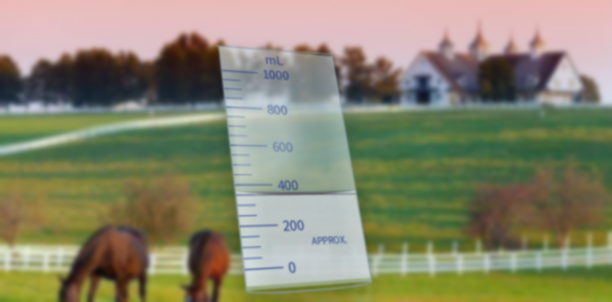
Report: 350; mL
